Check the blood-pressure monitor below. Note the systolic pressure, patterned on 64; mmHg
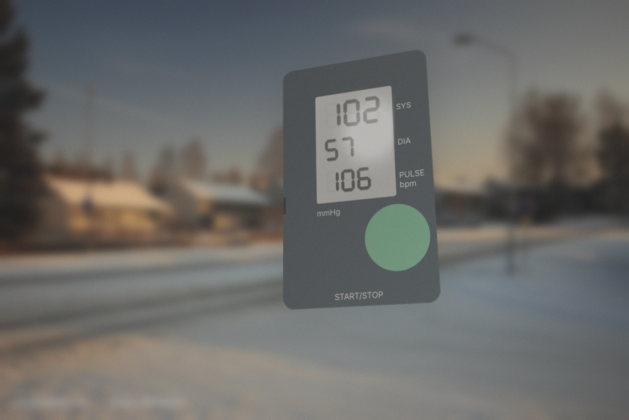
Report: 102; mmHg
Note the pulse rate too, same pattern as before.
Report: 106; bpm
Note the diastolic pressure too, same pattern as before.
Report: 57; mmHg
